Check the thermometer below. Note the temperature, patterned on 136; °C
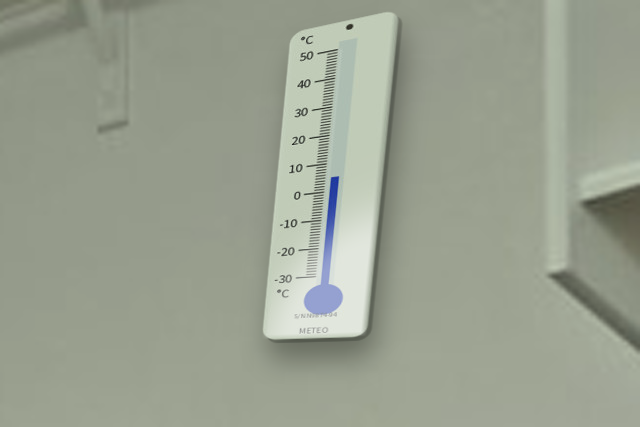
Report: 5; °C
